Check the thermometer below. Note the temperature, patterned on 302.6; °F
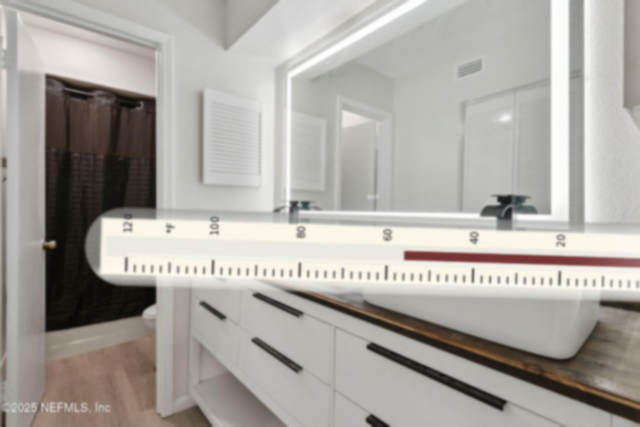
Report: 56; °F
